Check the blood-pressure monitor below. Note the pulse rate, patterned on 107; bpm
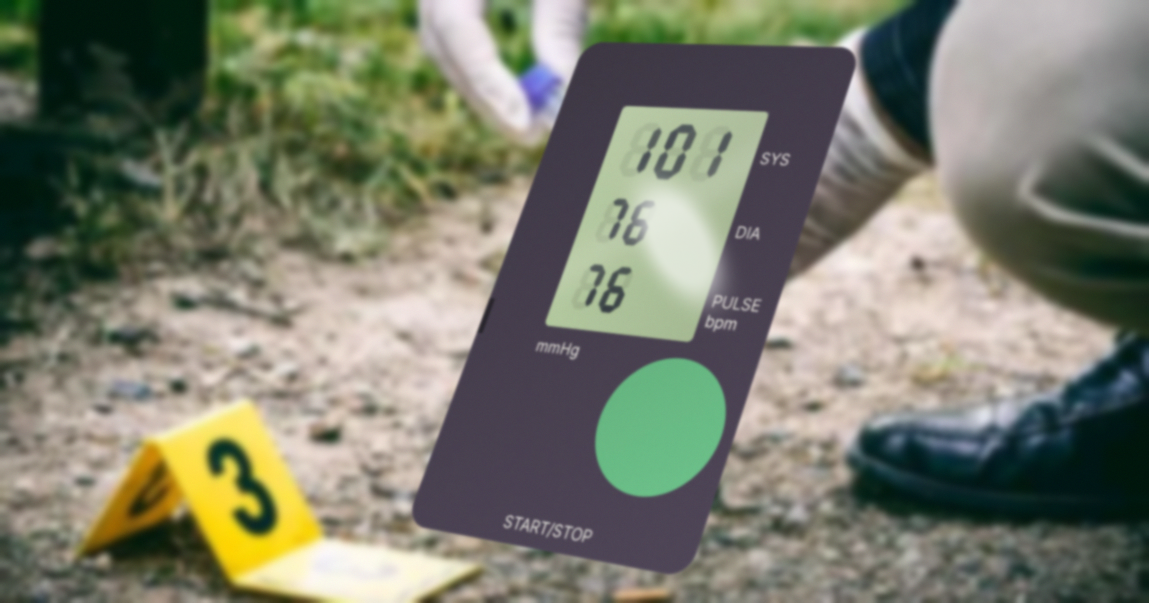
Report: 76; bpm
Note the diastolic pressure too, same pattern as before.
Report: 76; mmHg
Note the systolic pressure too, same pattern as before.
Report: 101; mmHg
